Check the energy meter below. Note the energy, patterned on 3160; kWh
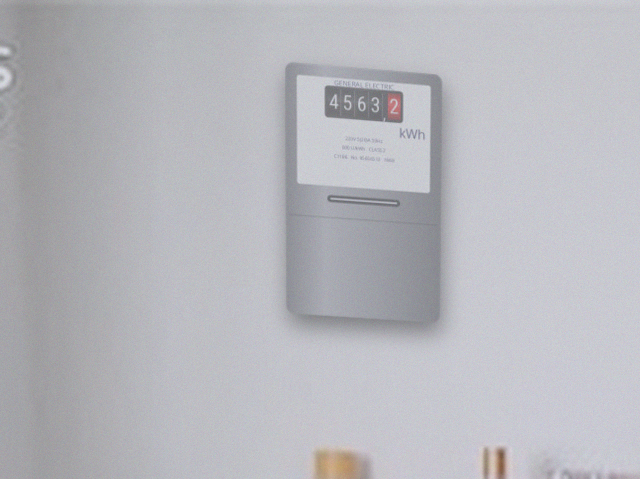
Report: 4563.2; kWh
